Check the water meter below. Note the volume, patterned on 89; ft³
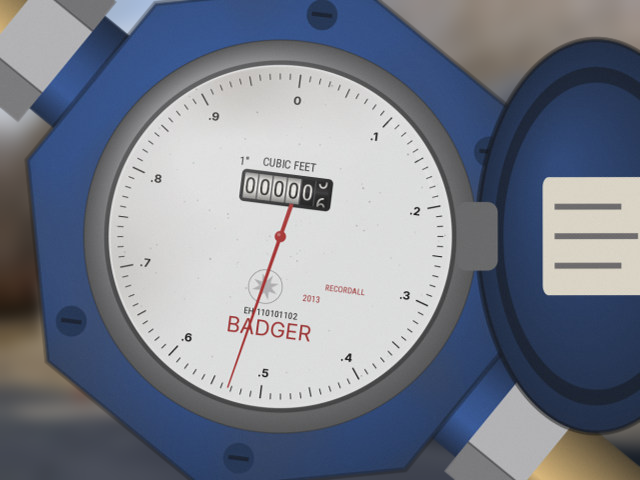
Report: 5.53; ft³
